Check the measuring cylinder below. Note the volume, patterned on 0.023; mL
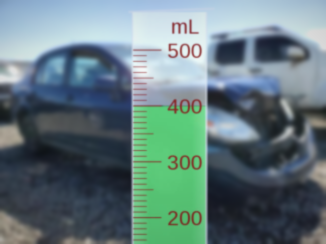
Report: 400; mL
